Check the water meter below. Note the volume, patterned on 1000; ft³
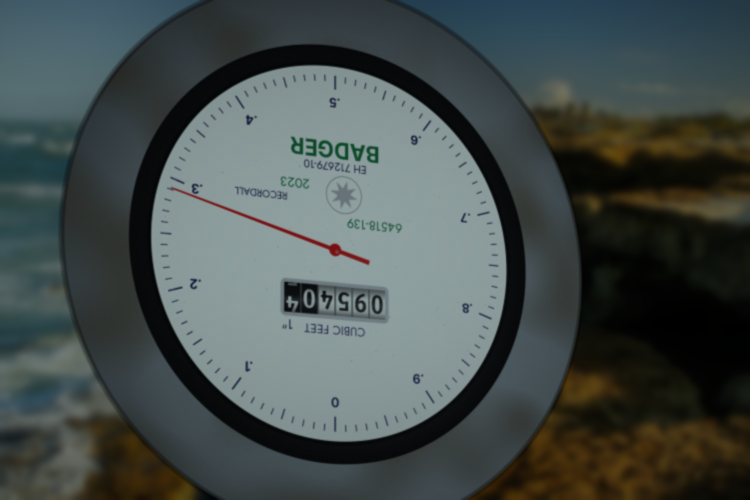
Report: 95404.29; ft³
